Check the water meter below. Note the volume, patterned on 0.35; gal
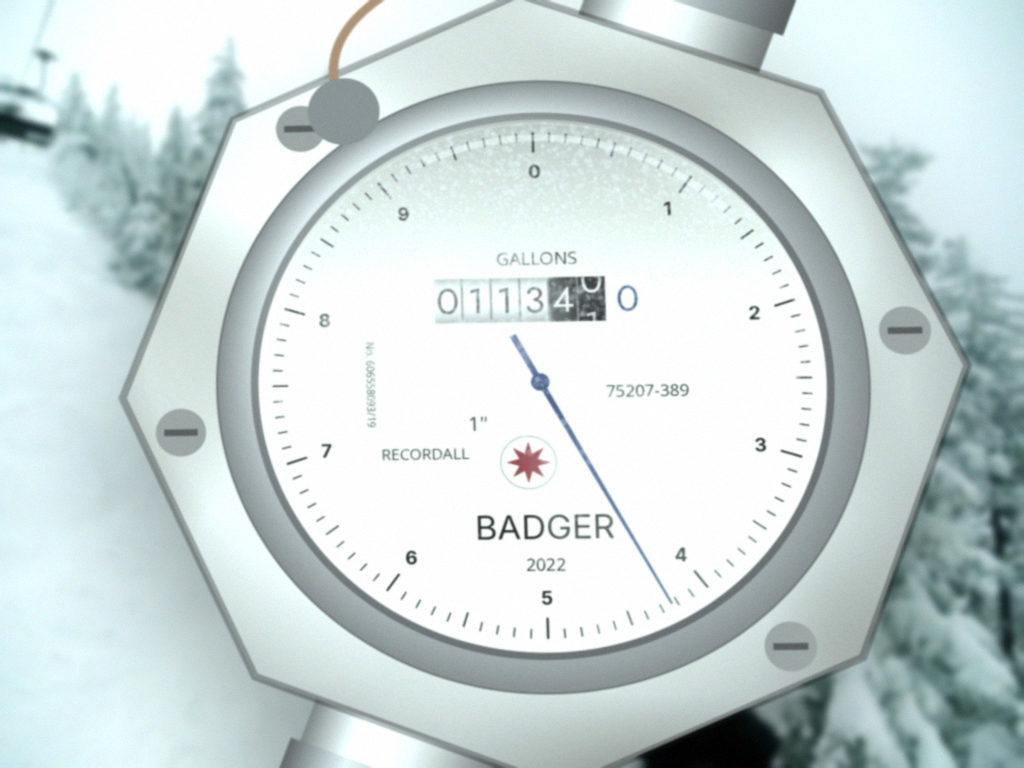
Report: 113404.2; gal
